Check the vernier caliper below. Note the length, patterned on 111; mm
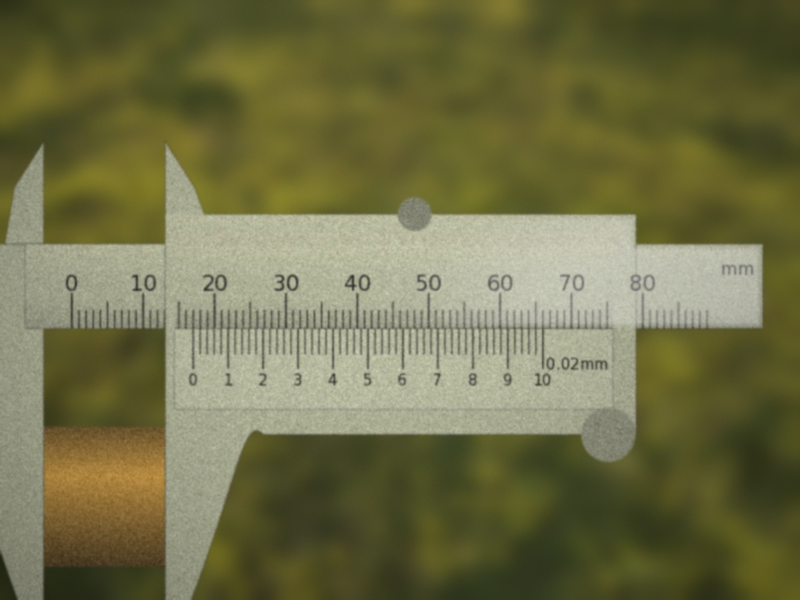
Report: 17.0; mm
